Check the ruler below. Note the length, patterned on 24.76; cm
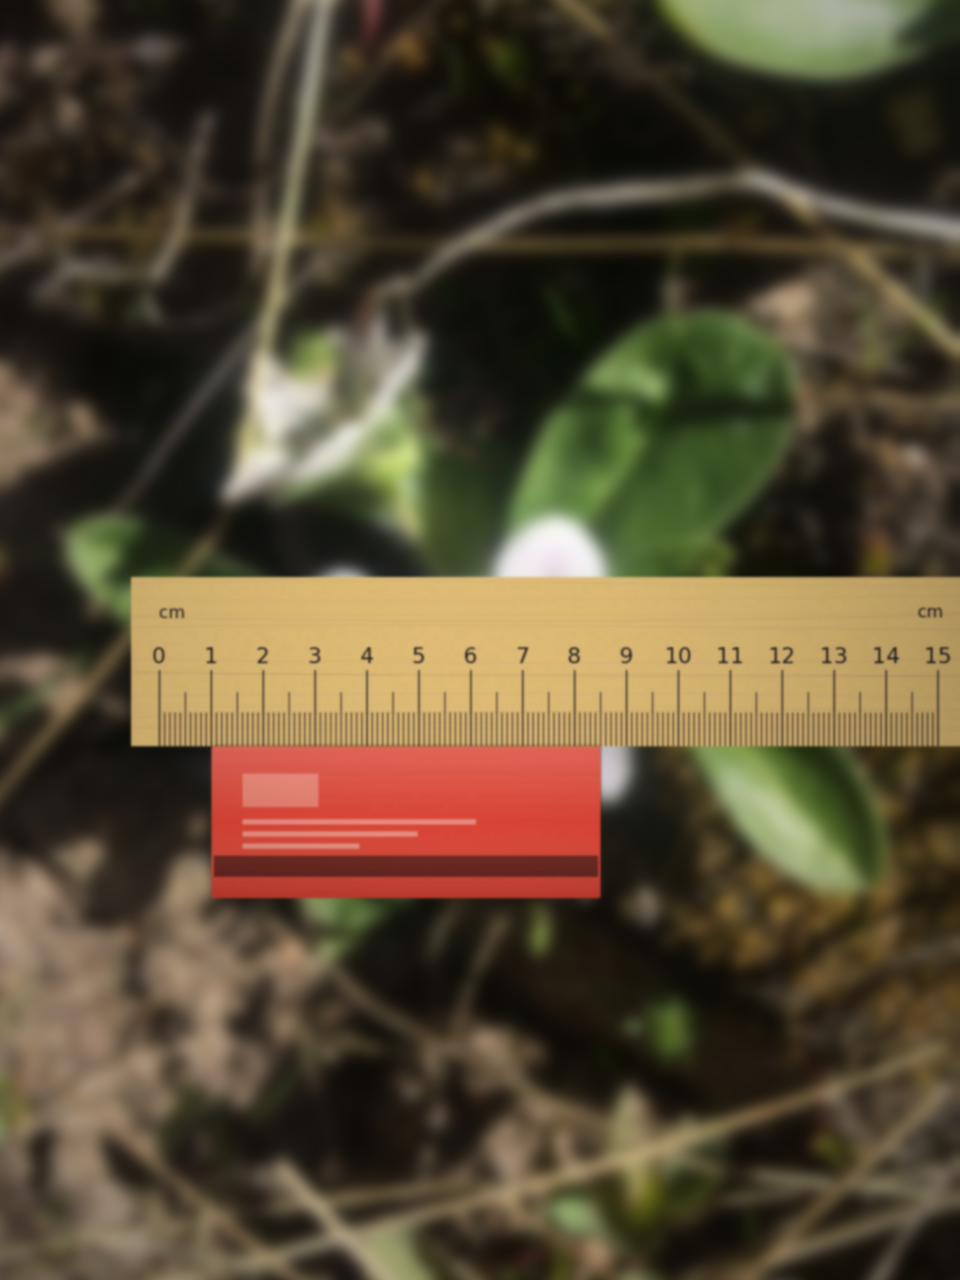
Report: 7.5; cm
